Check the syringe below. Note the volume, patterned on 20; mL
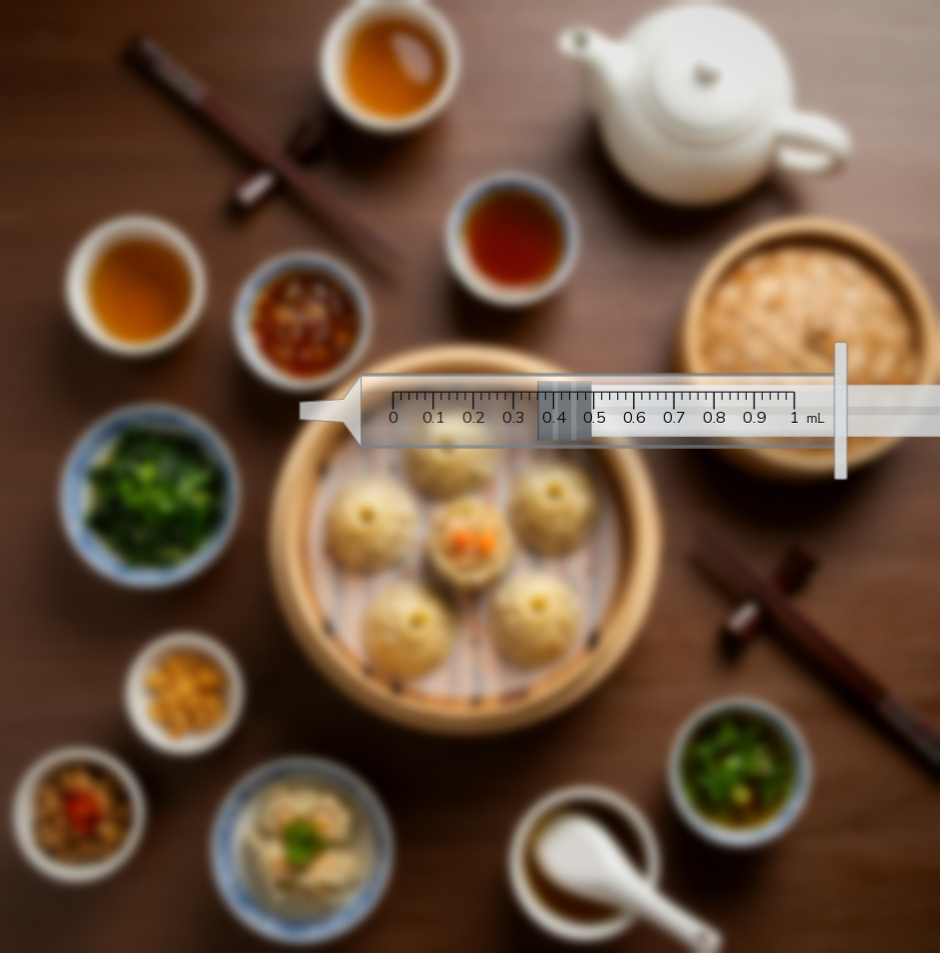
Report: 0.36; mL
